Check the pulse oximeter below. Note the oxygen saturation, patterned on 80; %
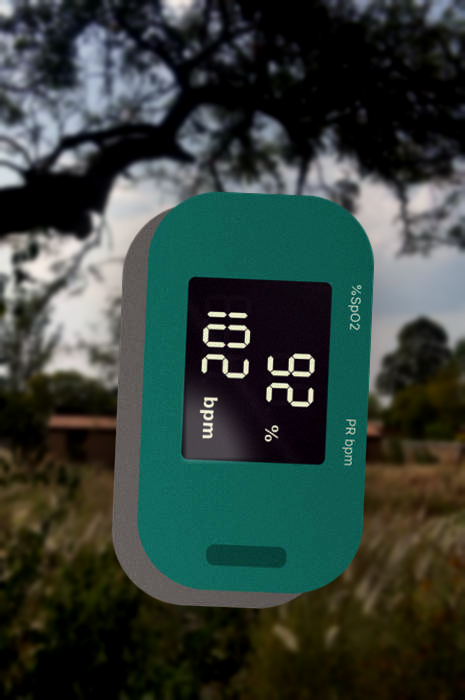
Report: 92; %
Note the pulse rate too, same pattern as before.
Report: 102; bpm
